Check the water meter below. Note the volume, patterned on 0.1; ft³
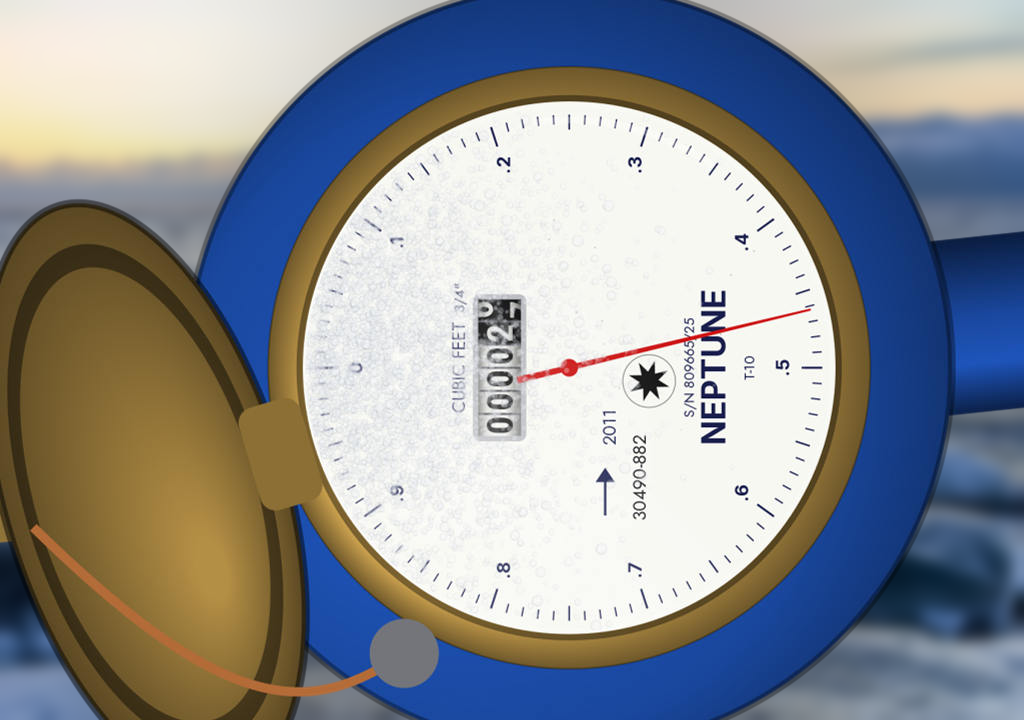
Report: 26.46; ft³
